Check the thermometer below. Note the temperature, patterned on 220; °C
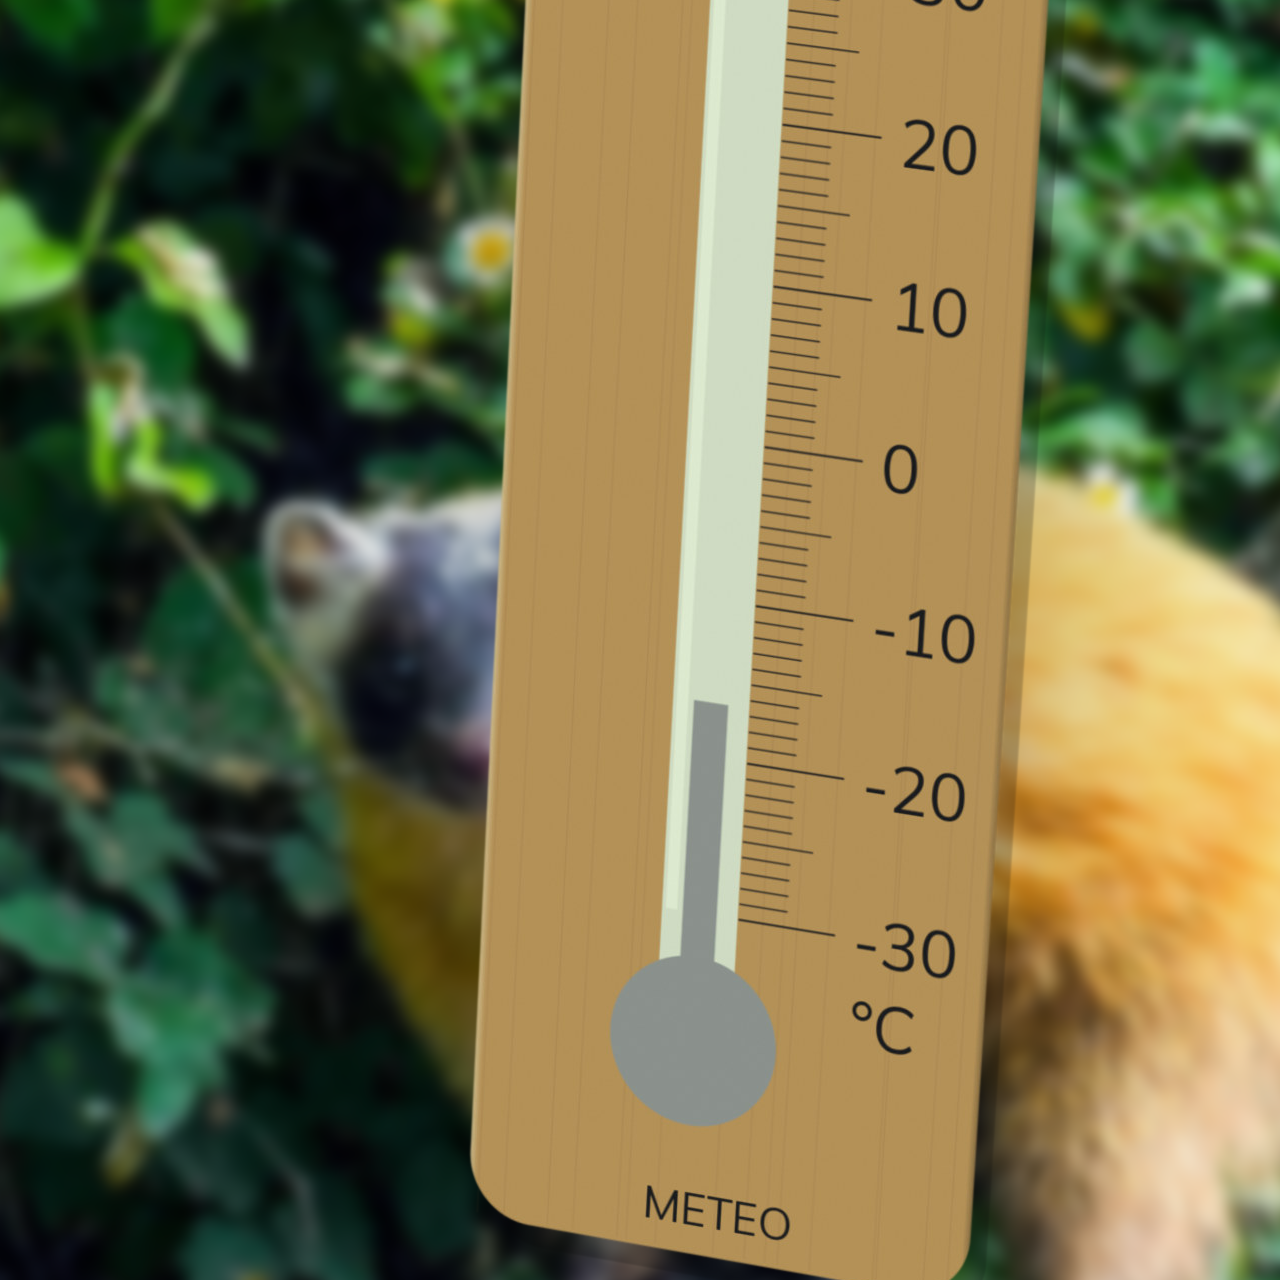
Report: -16.5; °C
